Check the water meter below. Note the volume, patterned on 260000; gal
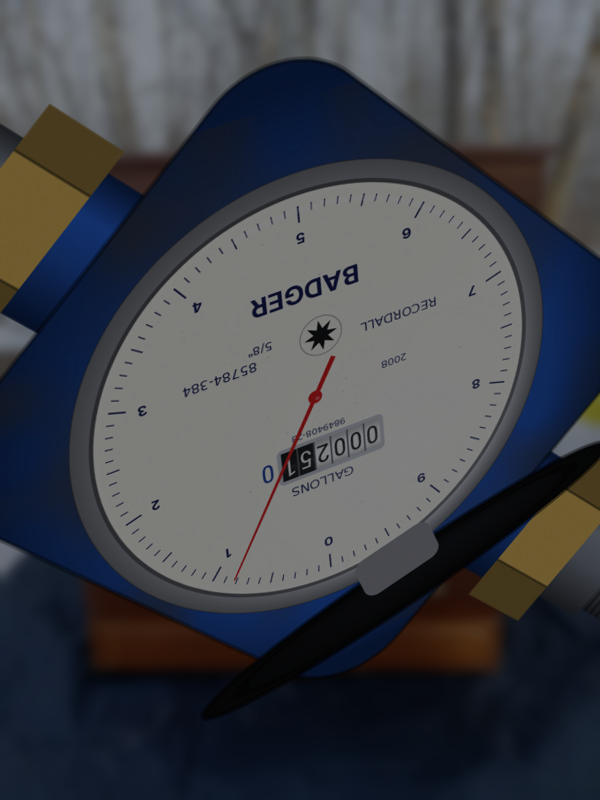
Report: 2510.8; gal
